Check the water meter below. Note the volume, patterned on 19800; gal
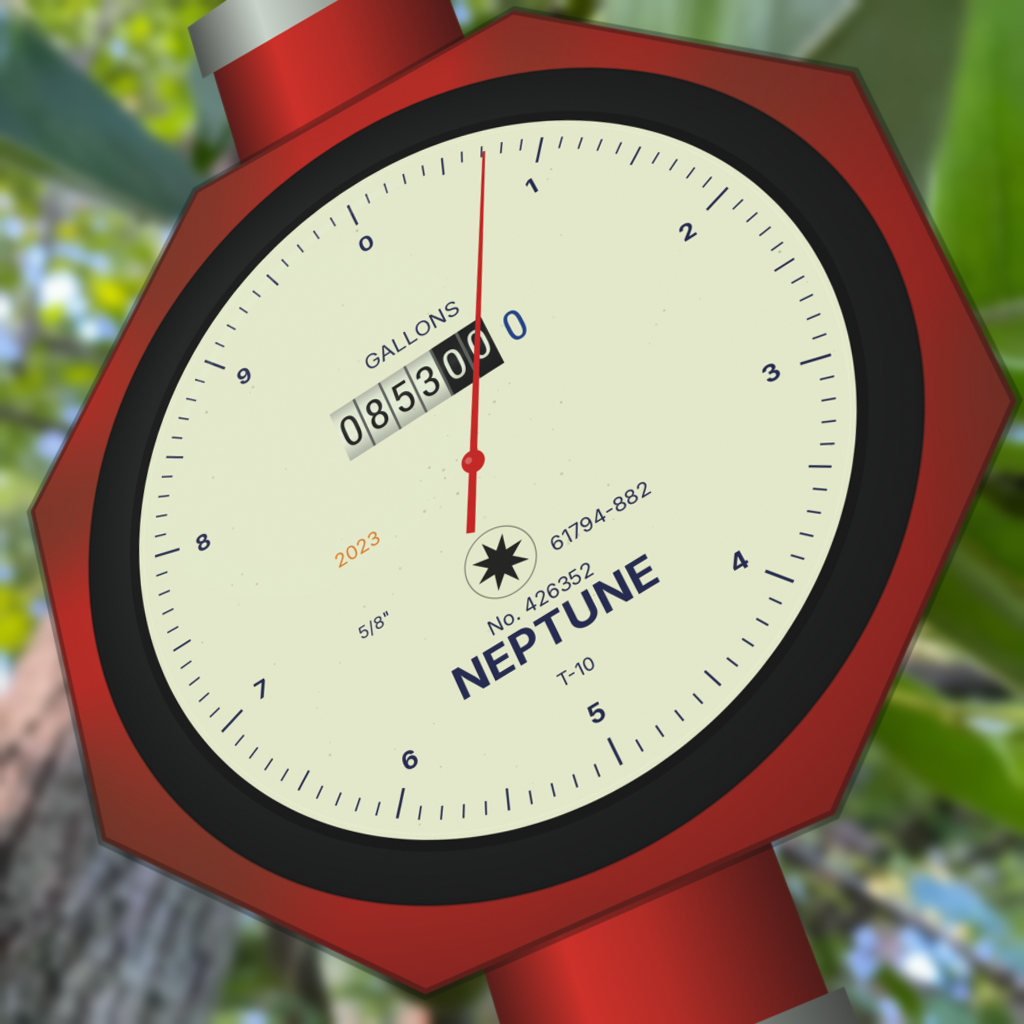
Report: 853000.7; gal
